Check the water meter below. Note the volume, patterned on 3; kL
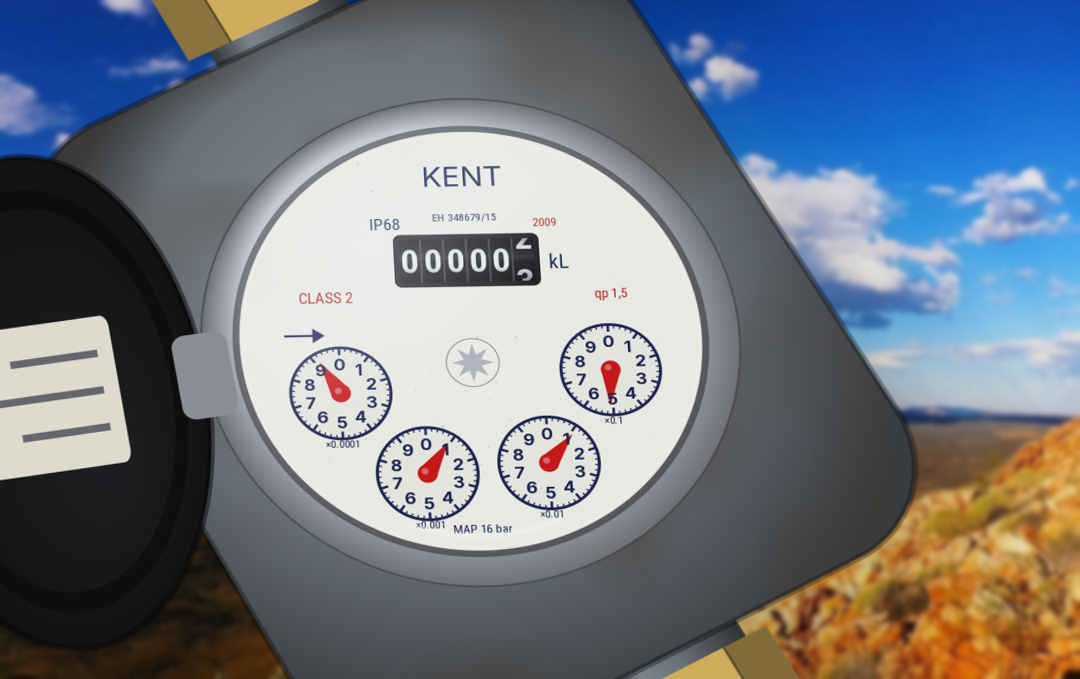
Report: 2.5109; kL
